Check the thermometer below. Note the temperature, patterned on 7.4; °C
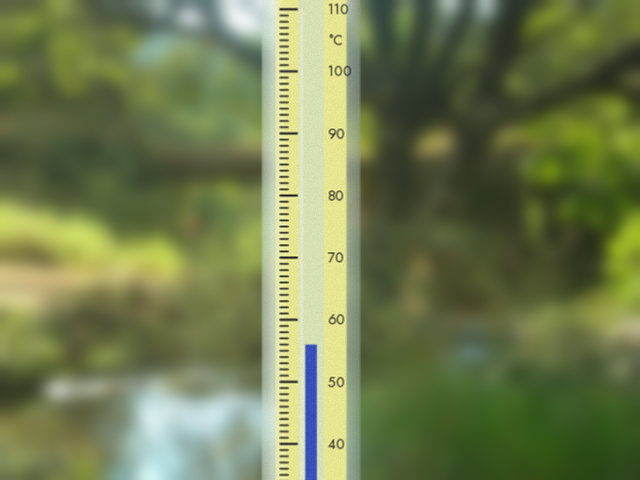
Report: 56; °C
